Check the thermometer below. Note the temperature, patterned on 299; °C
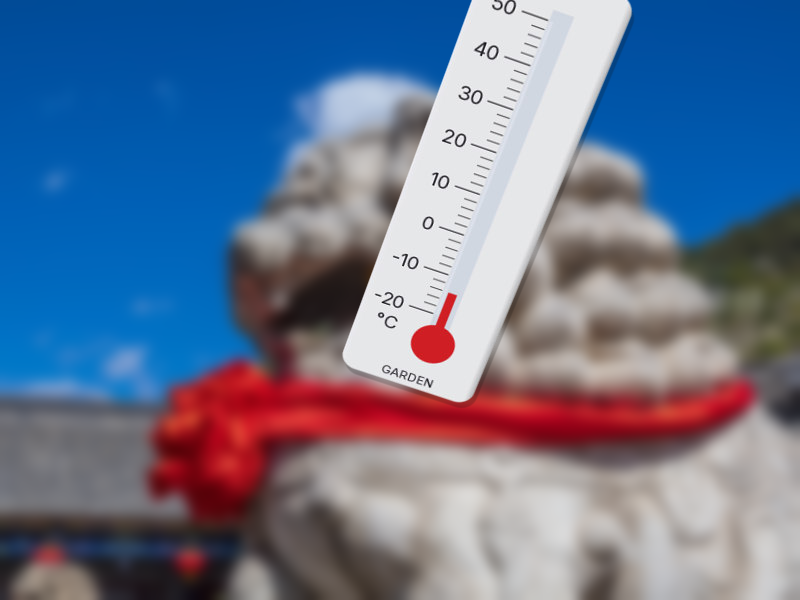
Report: -14; °C
